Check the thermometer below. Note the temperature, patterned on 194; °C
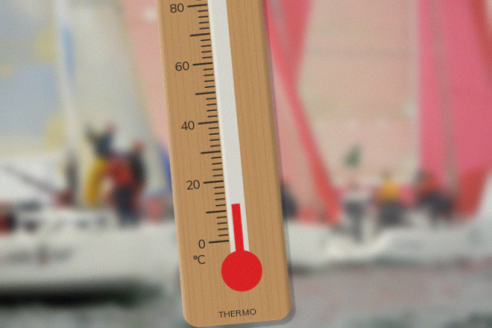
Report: 12; °C
